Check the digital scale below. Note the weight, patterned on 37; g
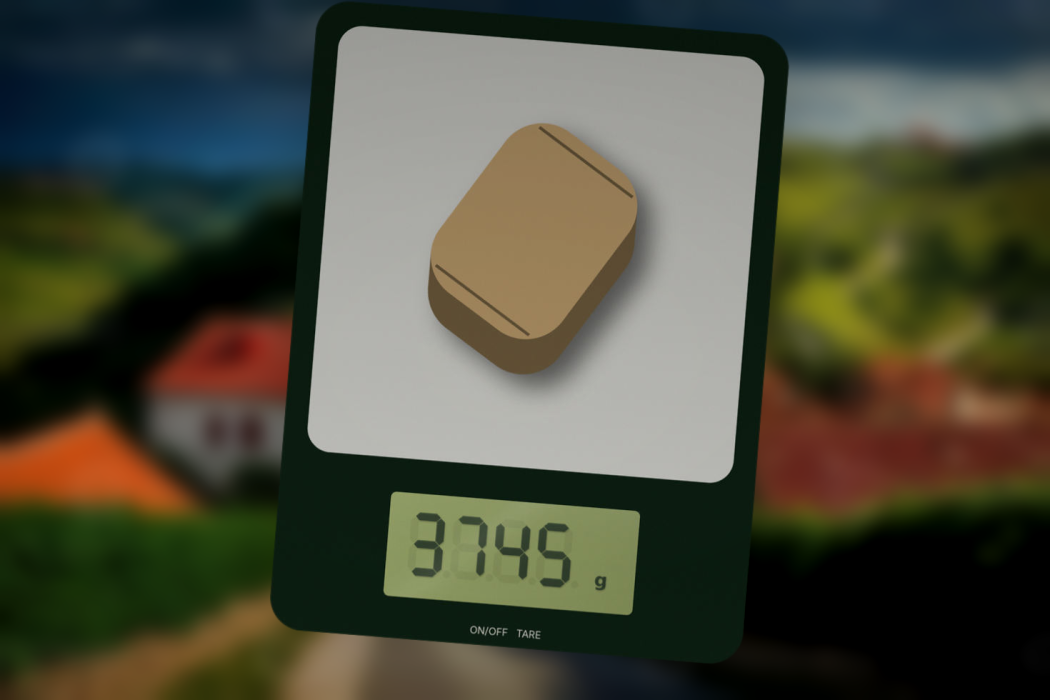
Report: 3745; g
